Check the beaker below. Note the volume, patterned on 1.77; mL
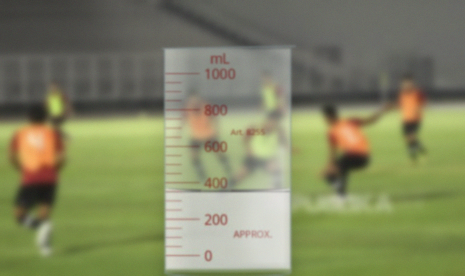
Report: 350; mL
